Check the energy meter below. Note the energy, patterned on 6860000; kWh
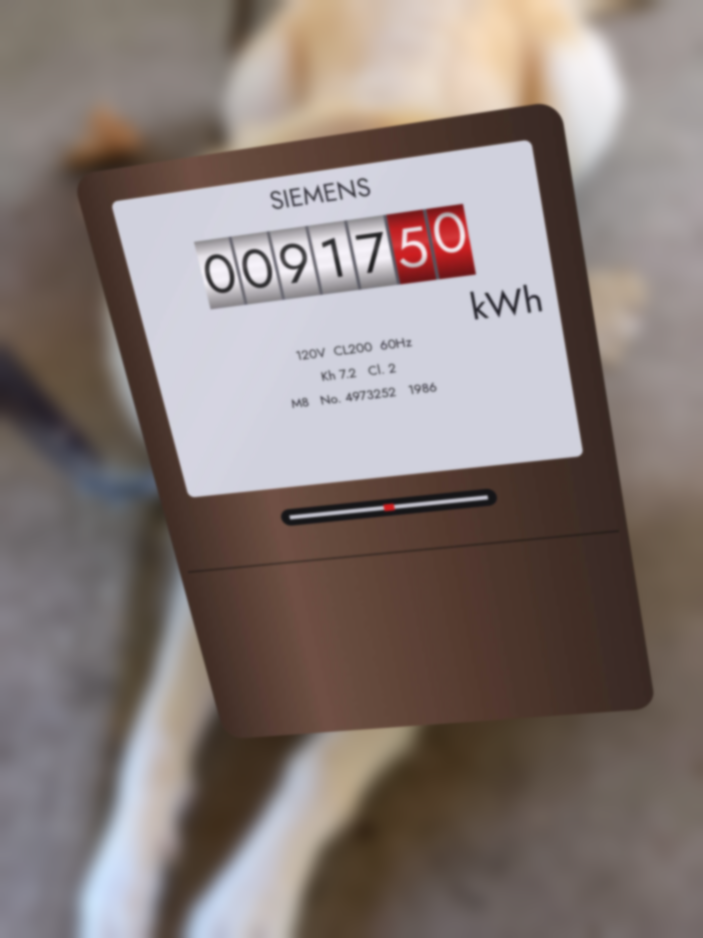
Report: 917.50; kWh
